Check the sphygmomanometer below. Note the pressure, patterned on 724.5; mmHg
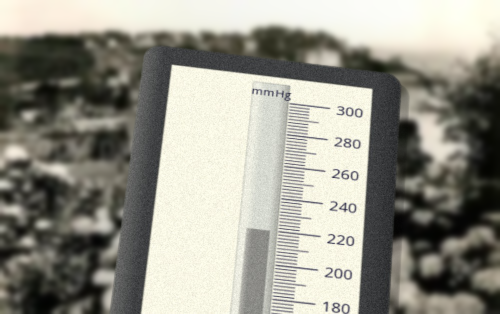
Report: 220; mmHg
